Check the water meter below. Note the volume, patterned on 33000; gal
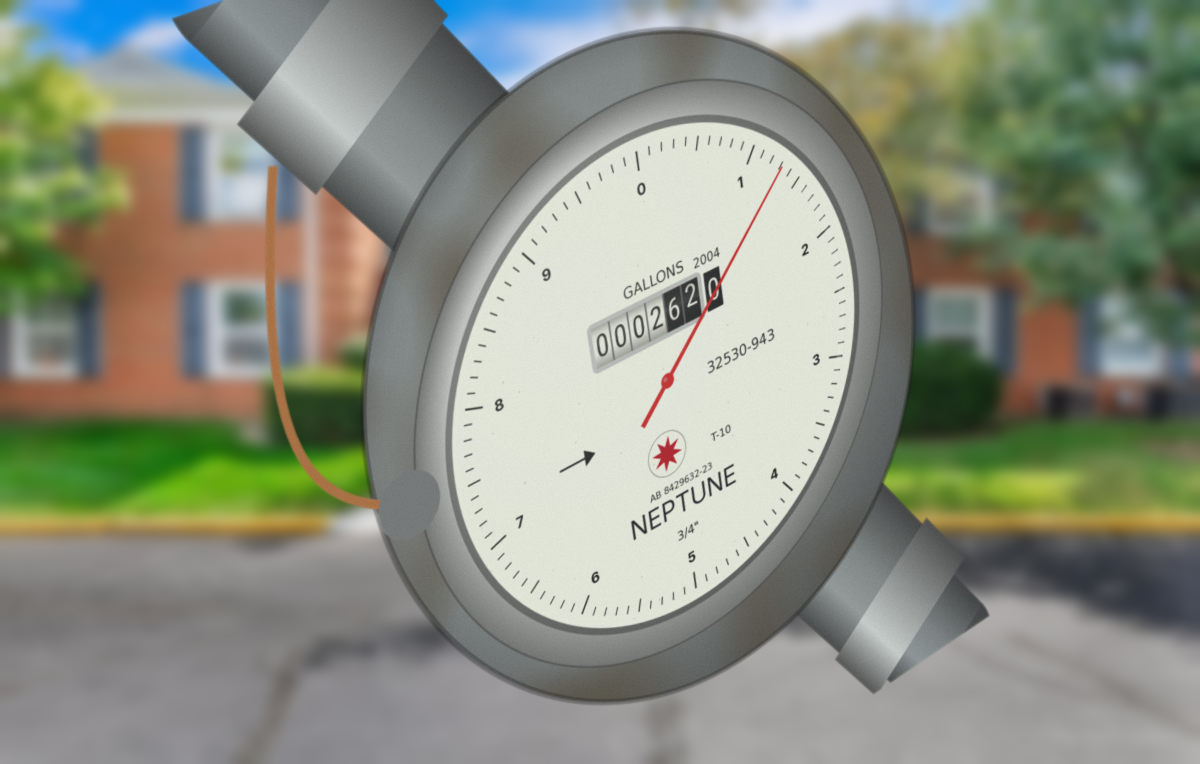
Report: 2621.3; gal
